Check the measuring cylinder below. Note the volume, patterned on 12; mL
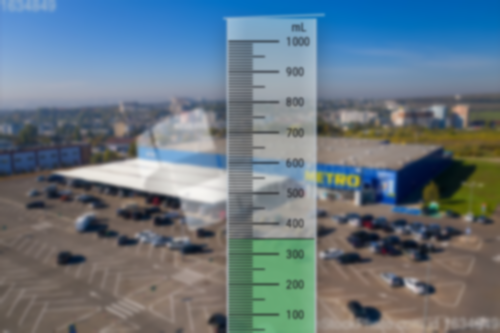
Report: 350; mL
